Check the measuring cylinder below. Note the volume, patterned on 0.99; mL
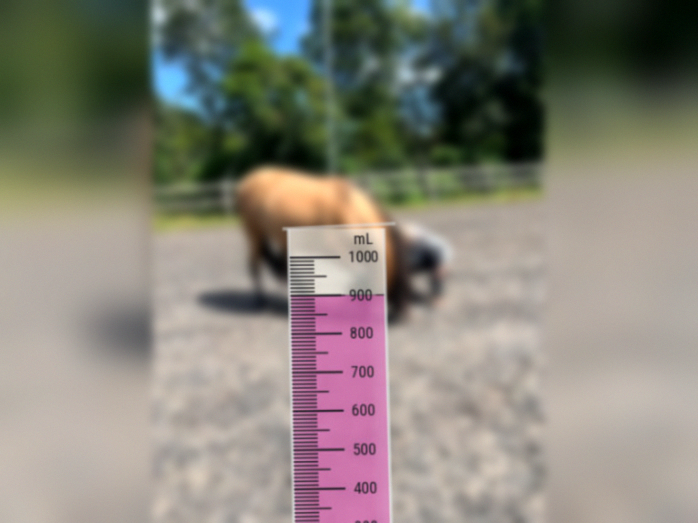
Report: 900; mL
